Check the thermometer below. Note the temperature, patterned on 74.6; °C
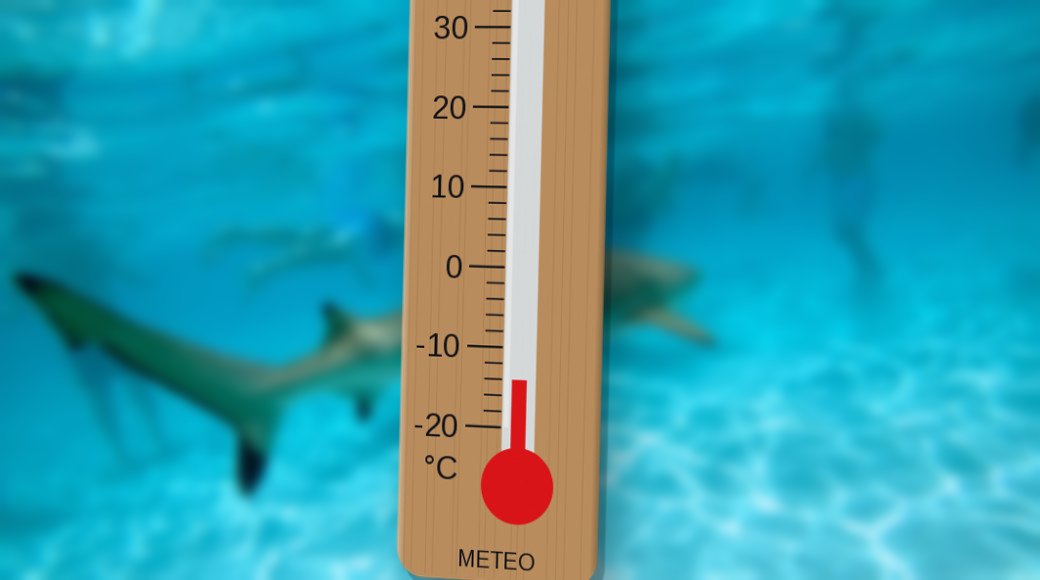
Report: -14; °C
